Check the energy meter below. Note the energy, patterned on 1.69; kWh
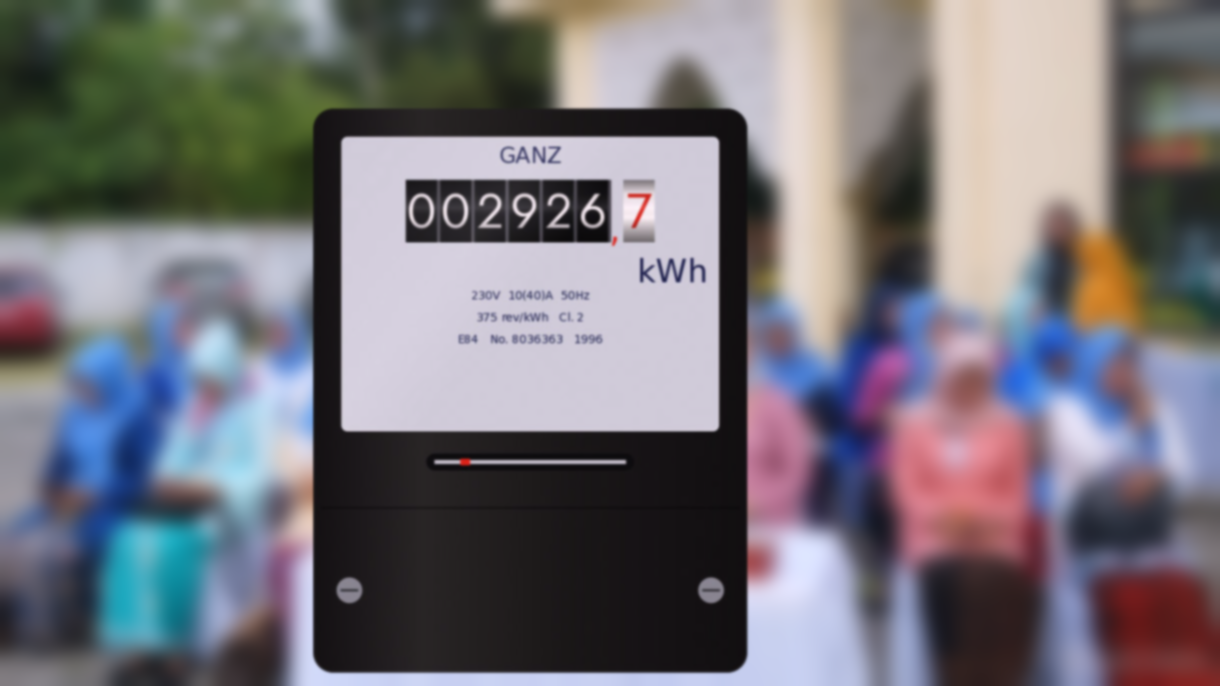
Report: 2926.7; kWh
